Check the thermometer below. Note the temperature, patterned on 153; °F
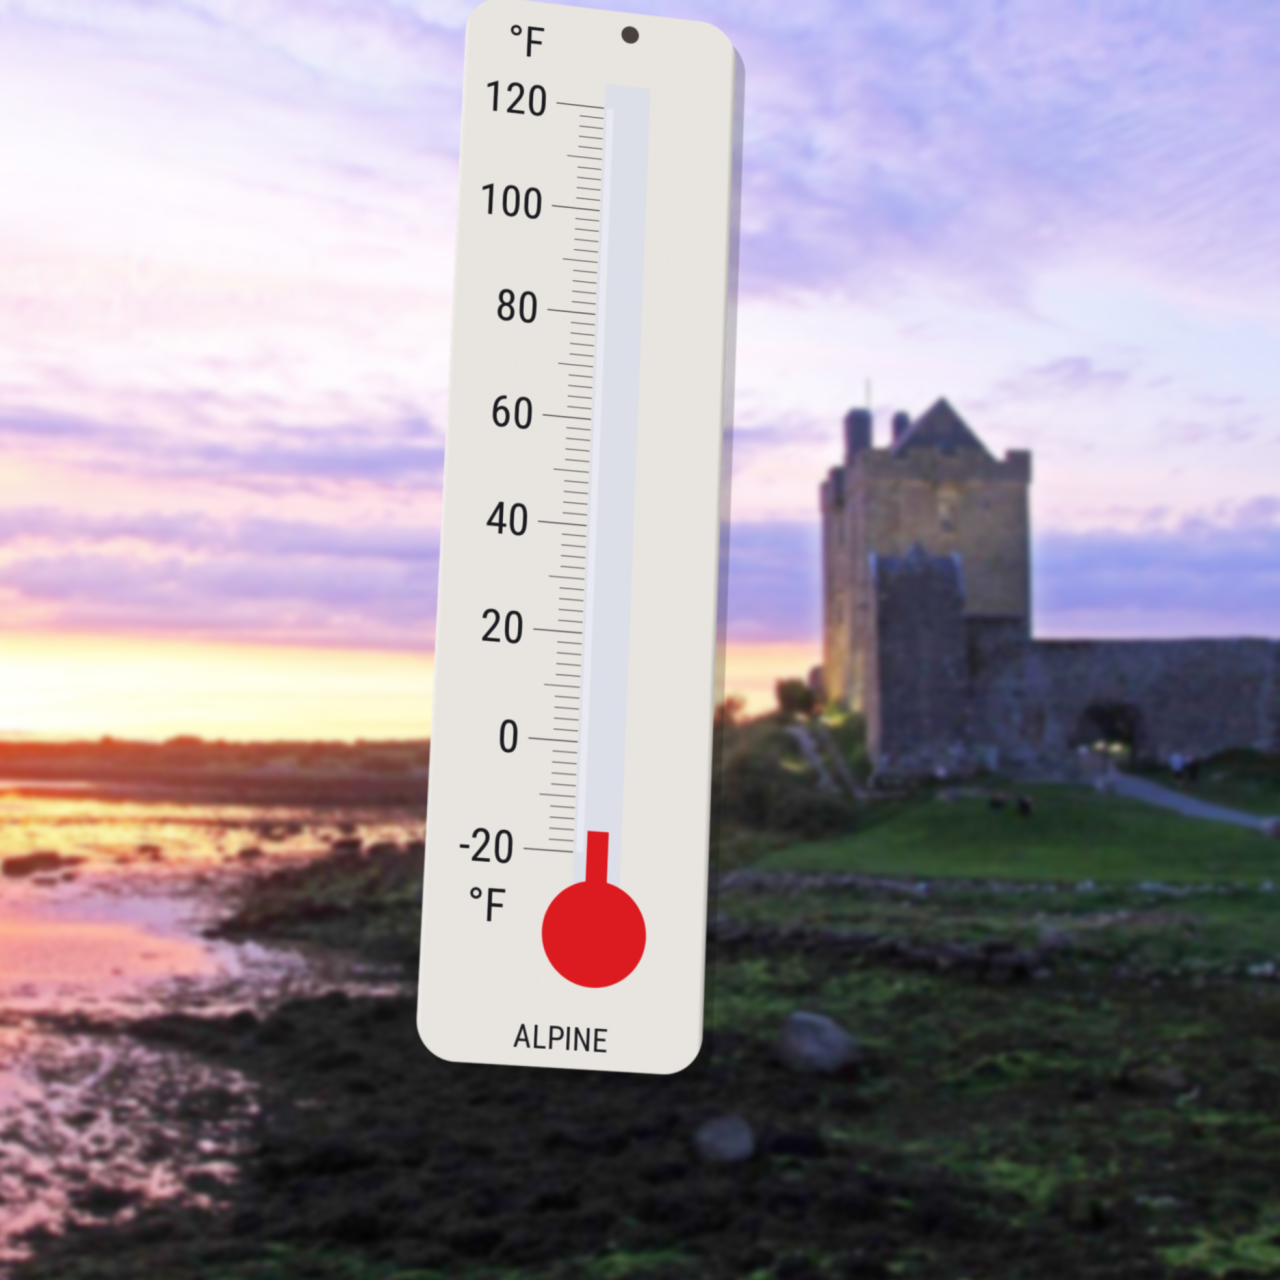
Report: -16; °F
